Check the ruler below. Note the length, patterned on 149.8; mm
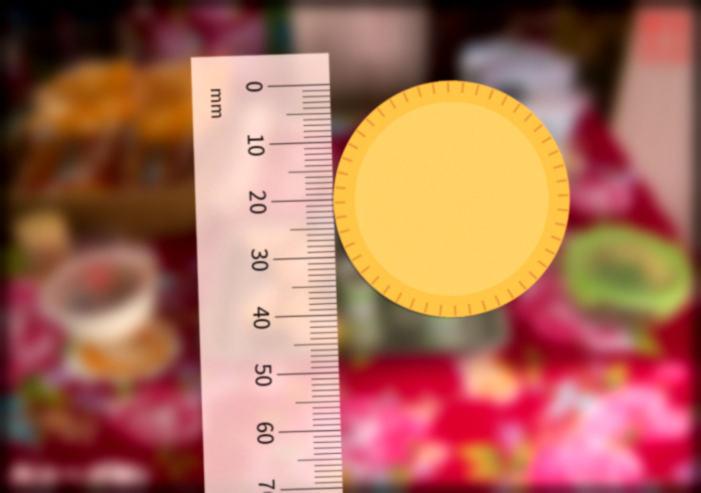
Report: 41; mm
